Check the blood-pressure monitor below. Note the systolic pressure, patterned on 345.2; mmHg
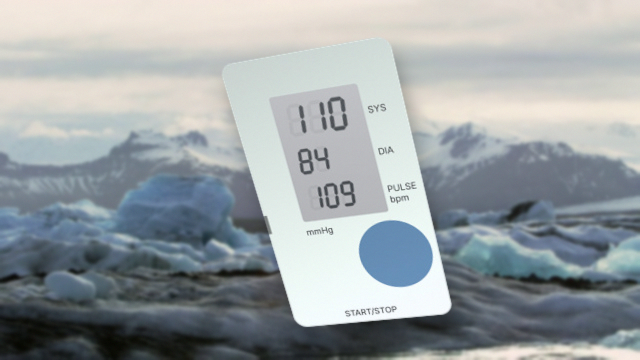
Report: 110; mmHg
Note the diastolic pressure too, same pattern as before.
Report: 84; mmHg
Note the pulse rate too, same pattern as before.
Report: 109; bpm
